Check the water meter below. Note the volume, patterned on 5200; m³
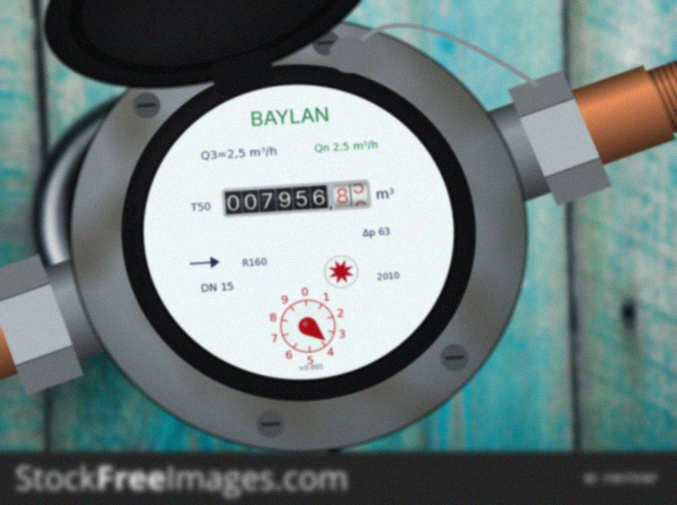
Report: 7956.853; m³
